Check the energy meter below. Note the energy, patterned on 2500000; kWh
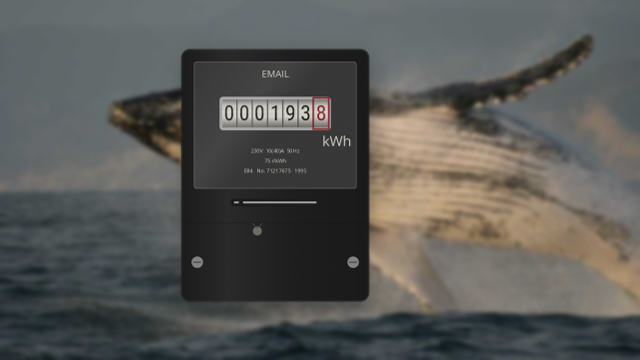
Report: 193.8; kWh
